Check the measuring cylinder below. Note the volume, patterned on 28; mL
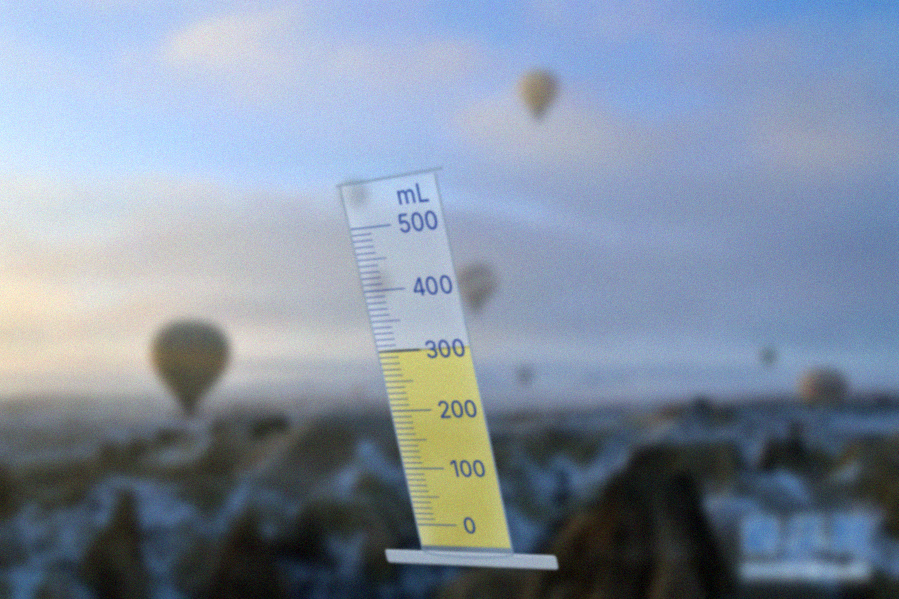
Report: 300; mL
